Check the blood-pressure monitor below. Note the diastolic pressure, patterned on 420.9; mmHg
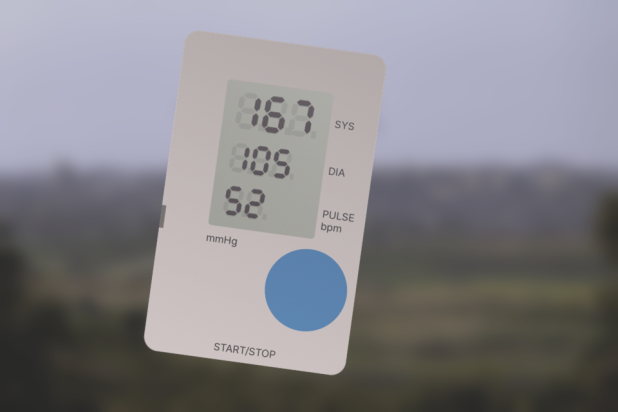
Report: 105; mmHg
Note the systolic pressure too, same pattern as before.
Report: 167; mmHg
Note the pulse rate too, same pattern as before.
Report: 52; bpm
